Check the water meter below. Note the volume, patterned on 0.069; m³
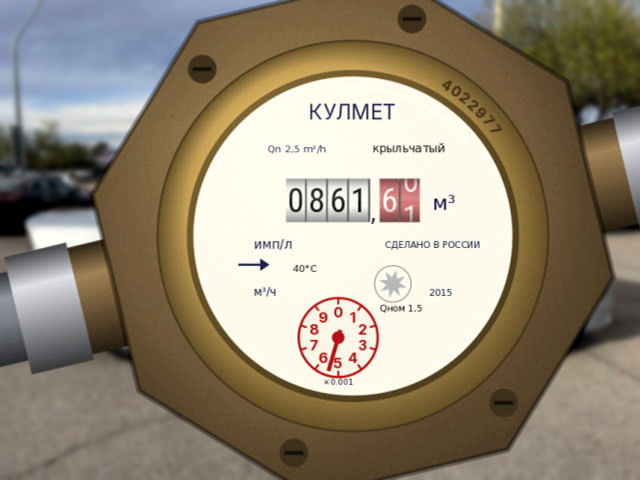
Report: 861.605; m³
